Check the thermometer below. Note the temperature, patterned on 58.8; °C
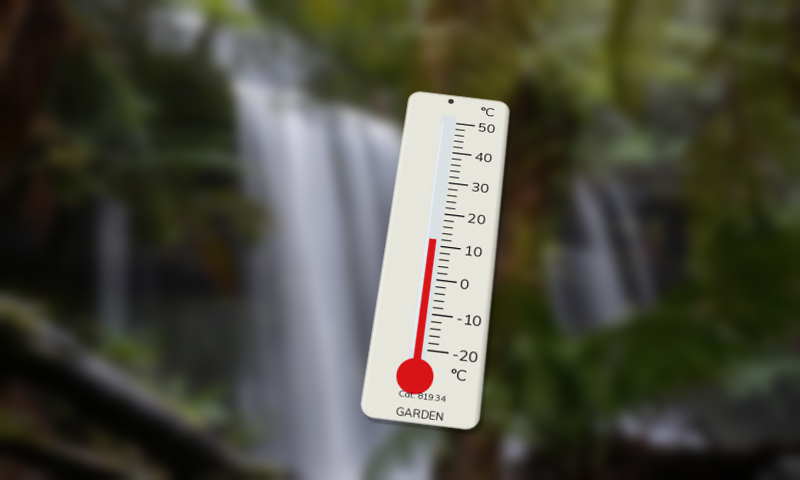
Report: 12; °C
